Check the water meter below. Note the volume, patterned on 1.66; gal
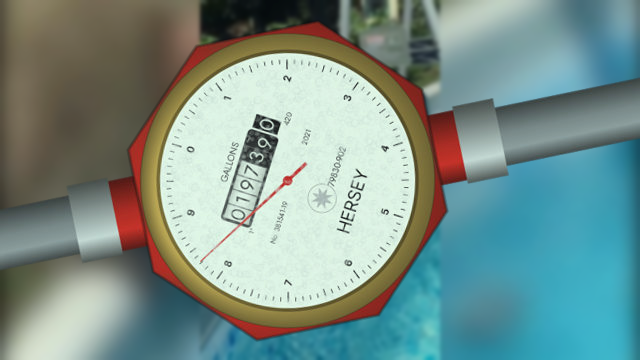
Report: 197388.3; gal
